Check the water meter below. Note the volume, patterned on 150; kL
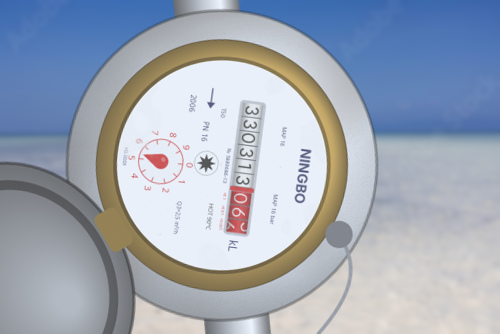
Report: 330313.0655; kL
